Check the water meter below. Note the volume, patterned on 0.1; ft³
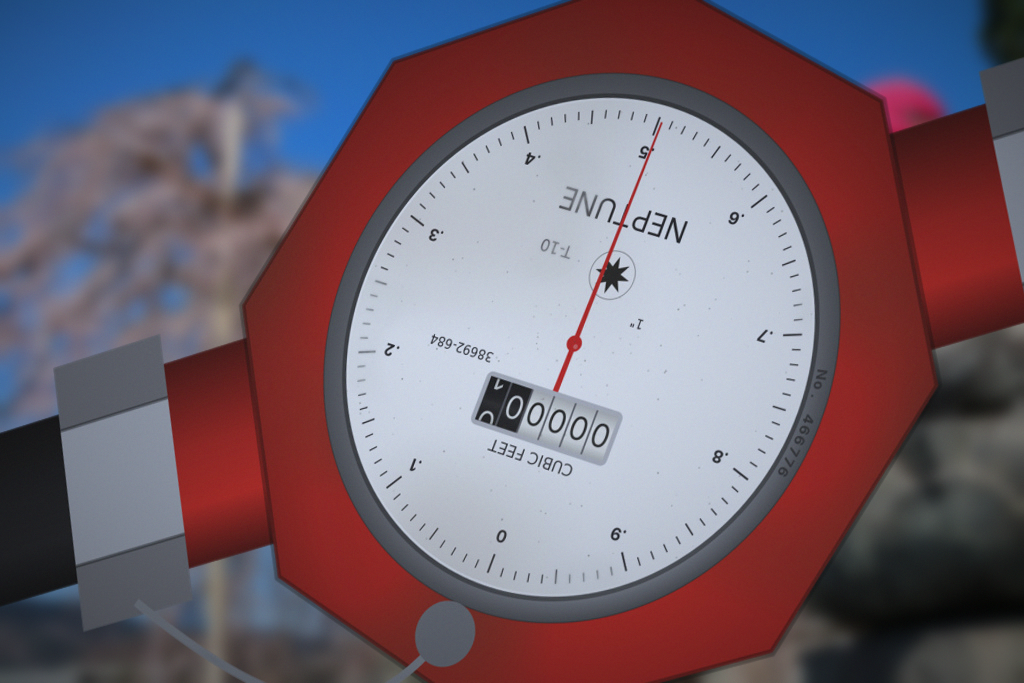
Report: 0.50; ft³
